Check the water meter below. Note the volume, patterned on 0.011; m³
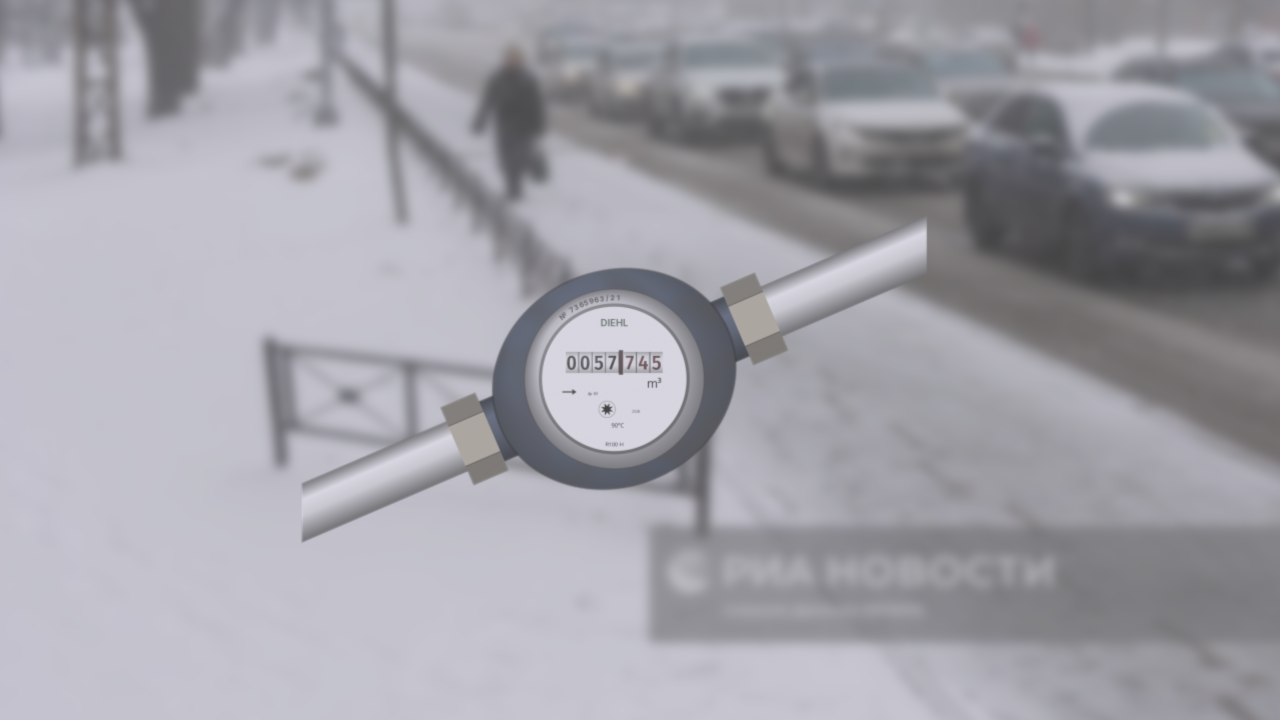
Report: 57.745; m³
